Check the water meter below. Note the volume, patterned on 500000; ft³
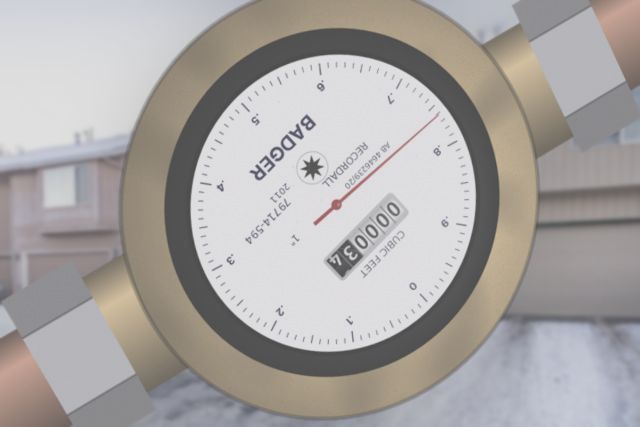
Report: 33.76; ft³
